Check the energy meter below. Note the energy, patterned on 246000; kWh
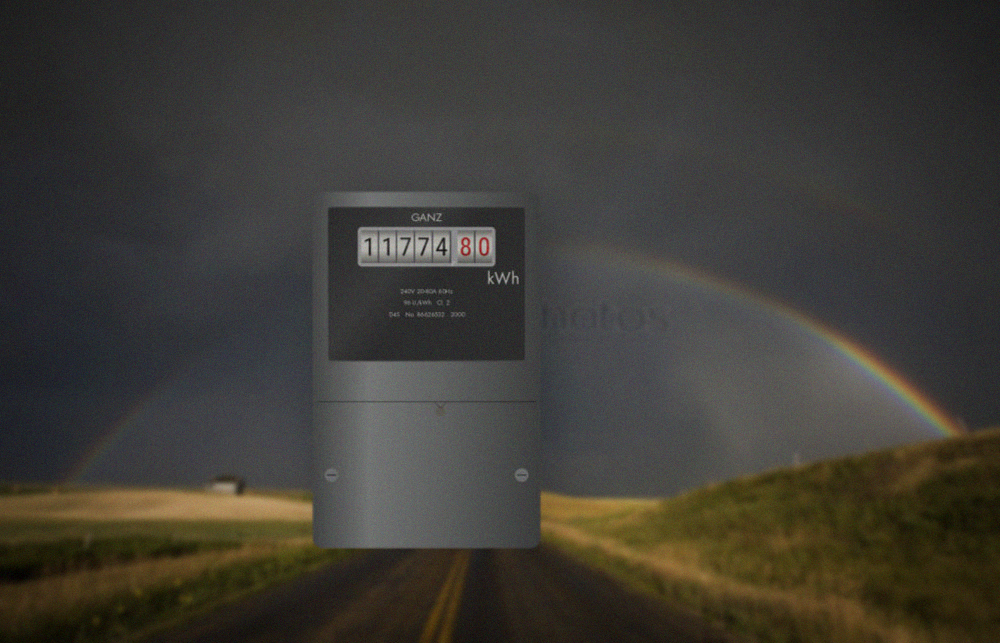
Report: 11774.80; kWh
